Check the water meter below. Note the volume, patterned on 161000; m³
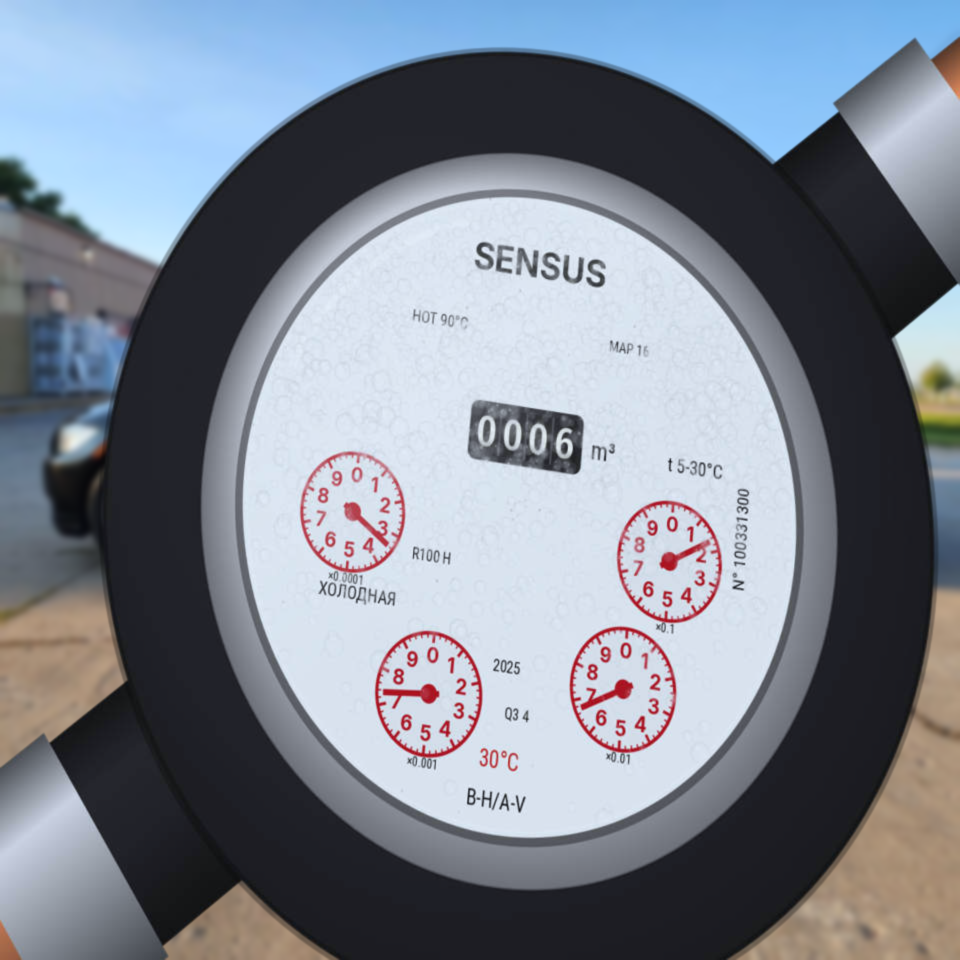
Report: 6.1673; m³
